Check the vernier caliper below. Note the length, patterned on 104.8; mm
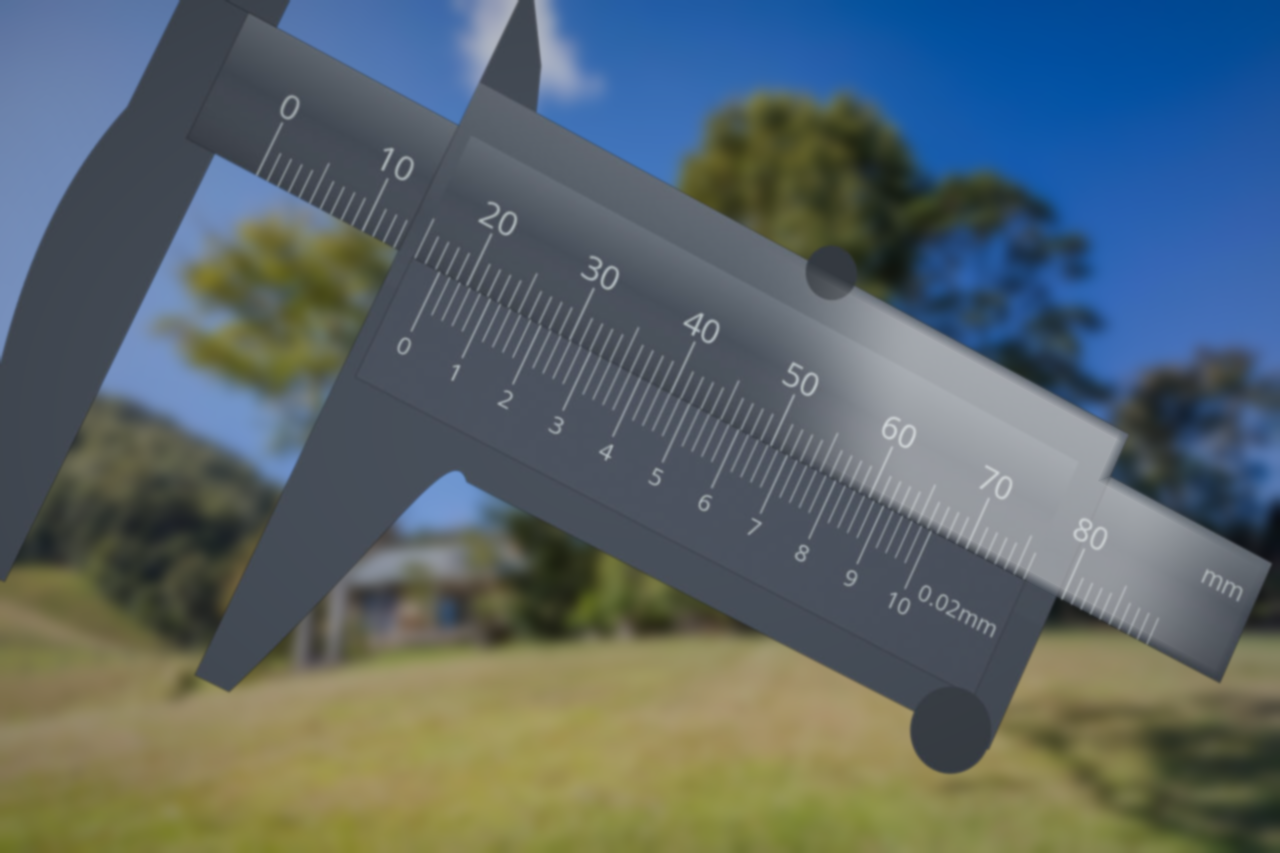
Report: 17.4; mm
